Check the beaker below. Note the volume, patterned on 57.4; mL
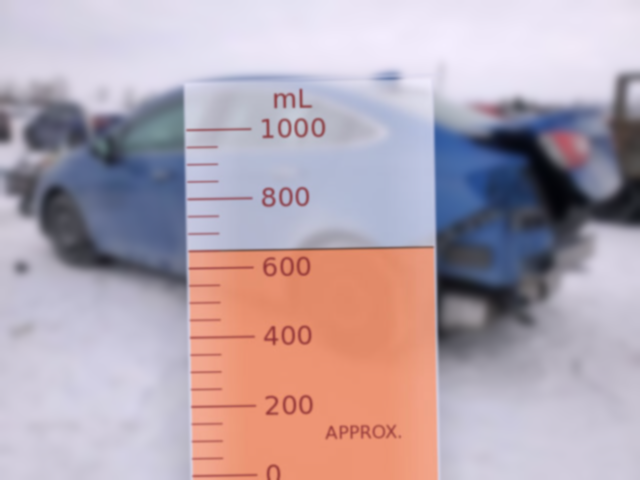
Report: 650; mL
